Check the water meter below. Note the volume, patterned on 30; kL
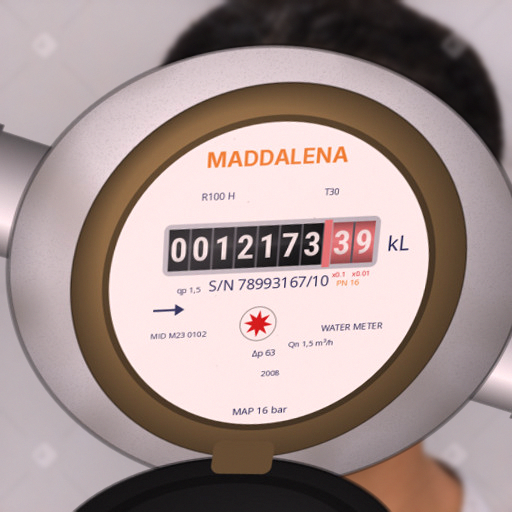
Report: 12173.39; kL
